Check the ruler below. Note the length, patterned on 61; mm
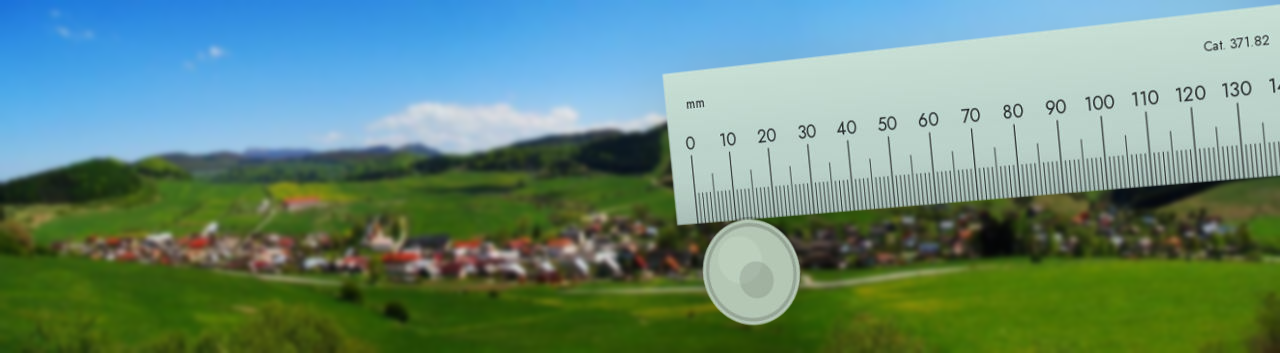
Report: 25; mm
